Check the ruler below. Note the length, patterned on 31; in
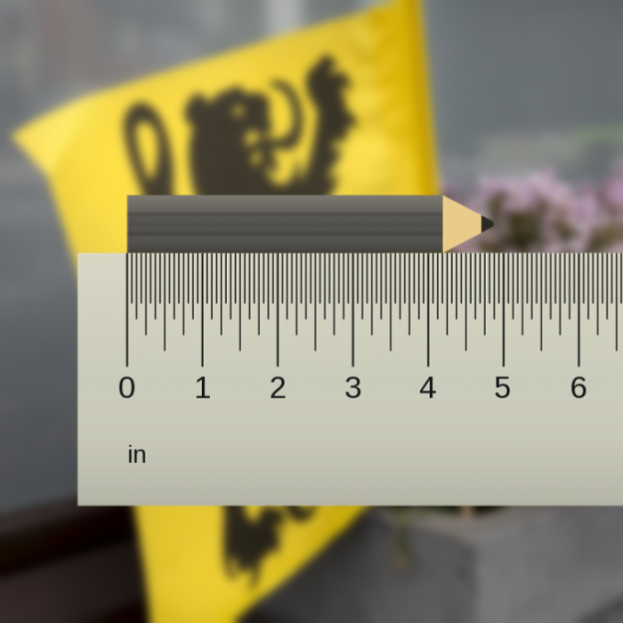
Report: 4.875; in
